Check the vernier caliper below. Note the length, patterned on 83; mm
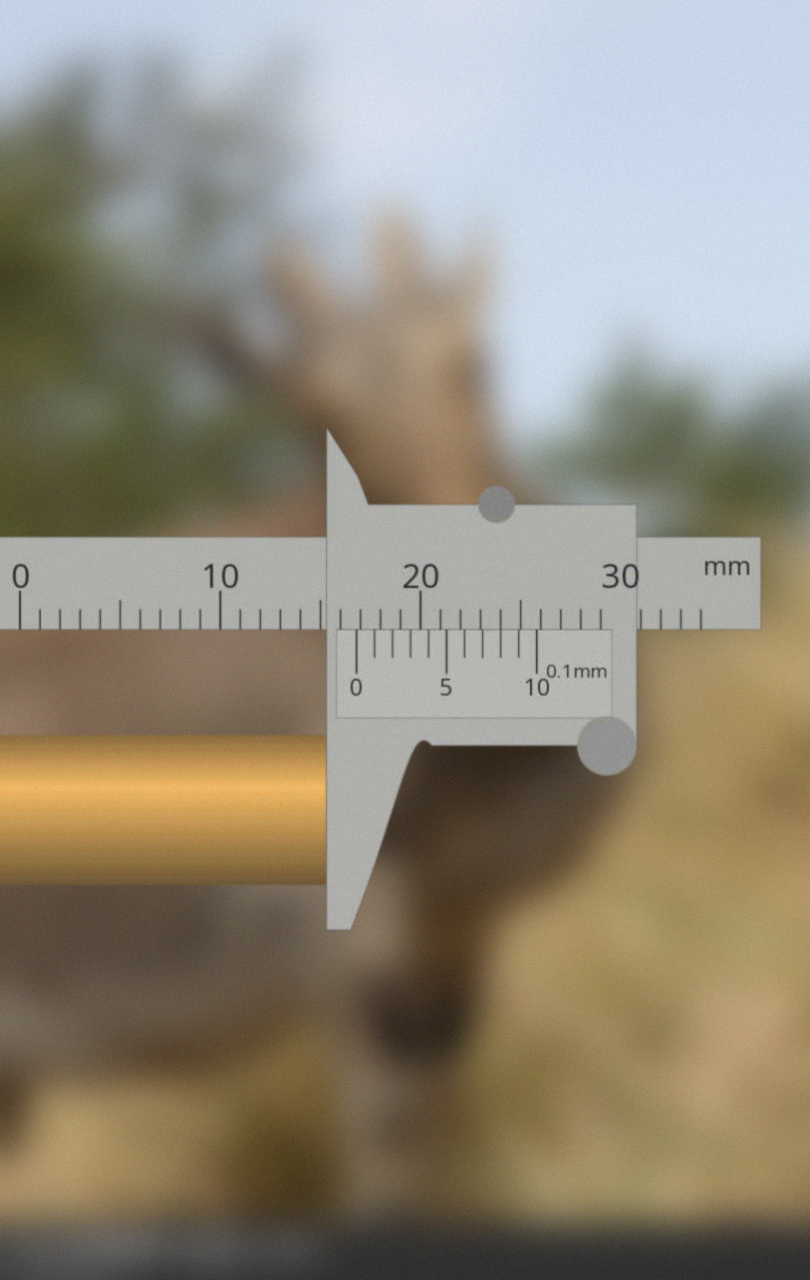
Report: 16.8; mm
